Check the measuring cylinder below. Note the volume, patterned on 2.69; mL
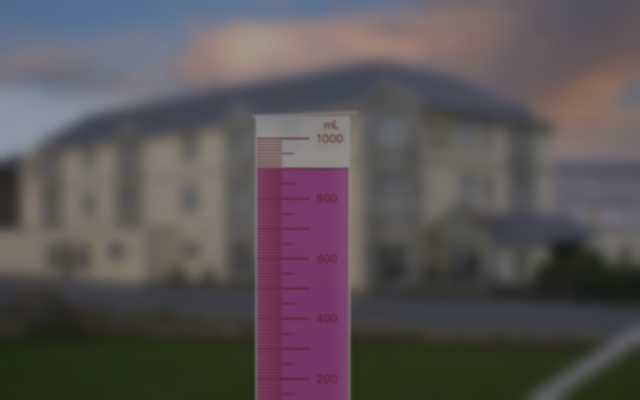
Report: 900; mL
